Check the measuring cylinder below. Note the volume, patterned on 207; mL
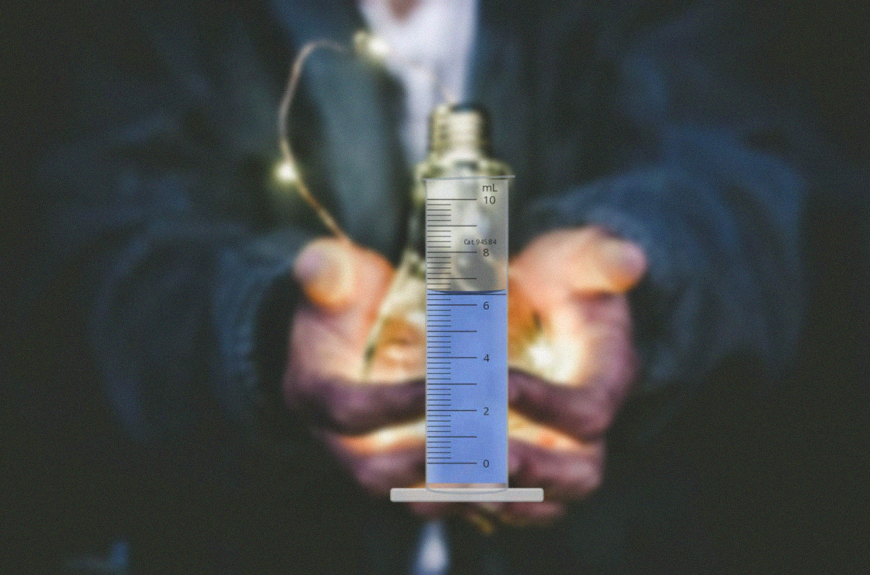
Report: 6.4; mL
